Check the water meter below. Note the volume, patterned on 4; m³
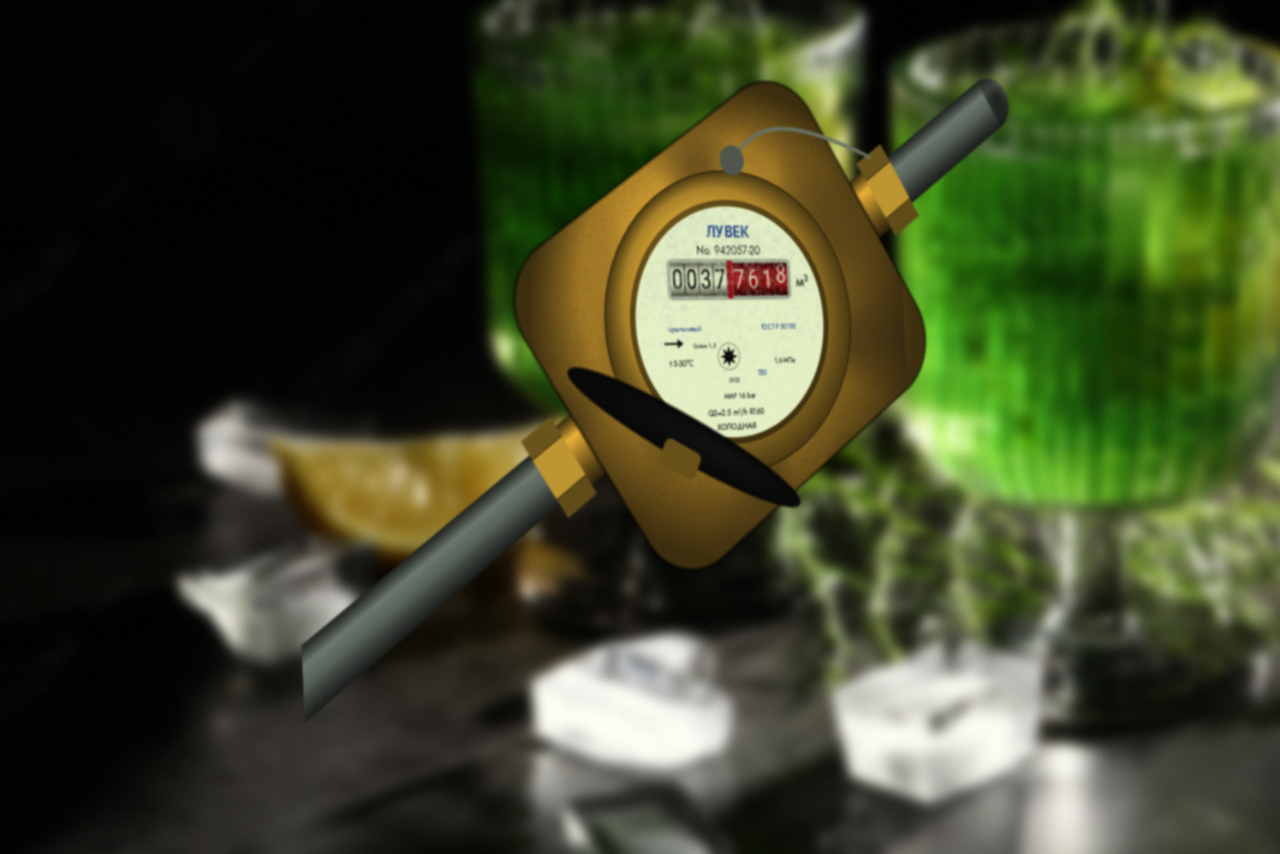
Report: 37.7618; m³
